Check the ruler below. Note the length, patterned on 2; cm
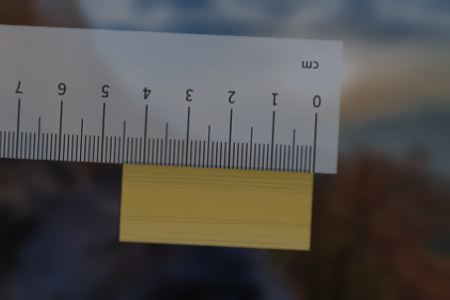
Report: 4.5; cm
